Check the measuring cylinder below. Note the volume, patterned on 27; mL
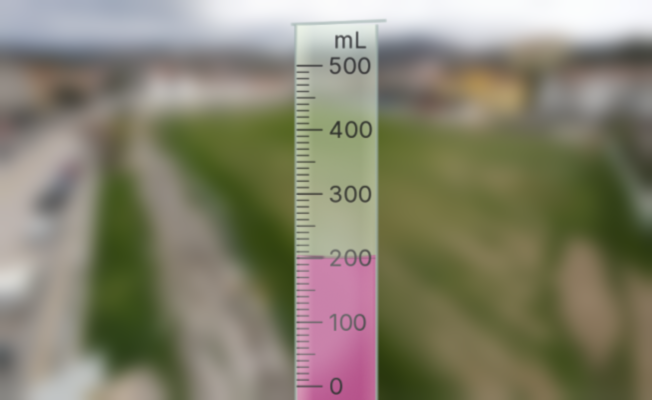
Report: 200; mL
